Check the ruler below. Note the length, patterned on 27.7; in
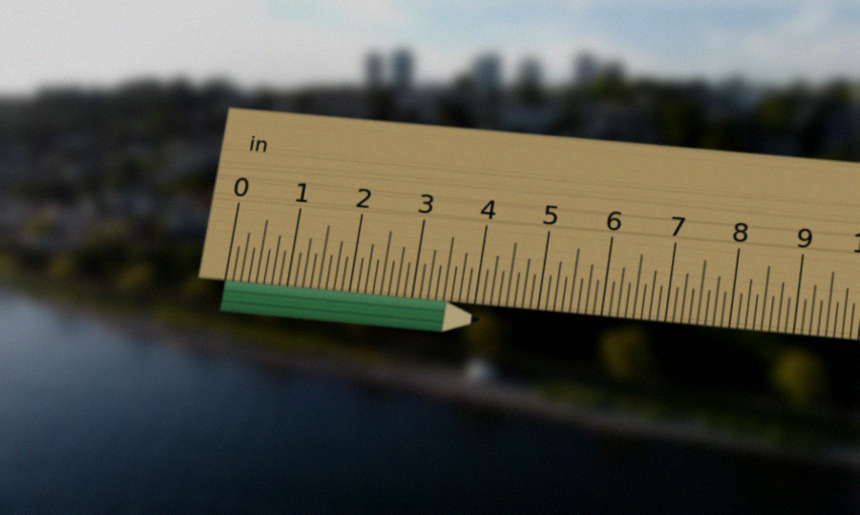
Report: 4.125; in
